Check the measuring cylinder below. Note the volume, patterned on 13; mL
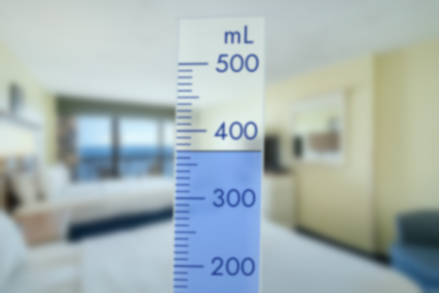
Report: 370; mL
